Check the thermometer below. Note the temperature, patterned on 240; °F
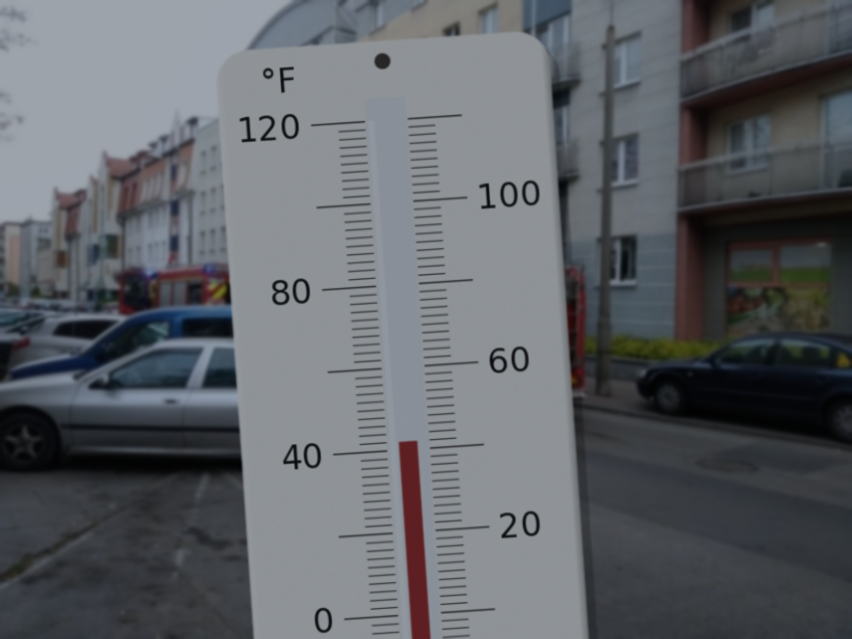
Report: 42; °F
